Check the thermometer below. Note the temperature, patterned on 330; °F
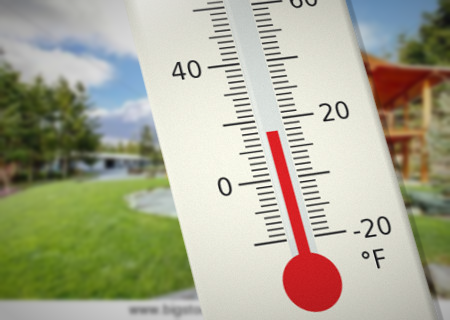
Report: 16; °F
